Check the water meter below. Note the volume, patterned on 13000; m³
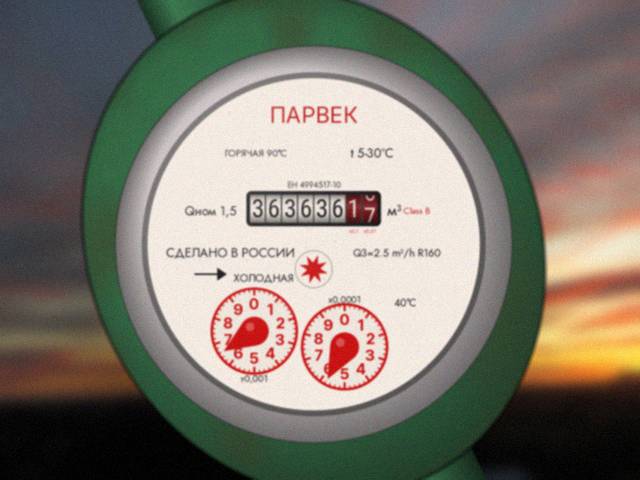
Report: 363636.1665; m³
